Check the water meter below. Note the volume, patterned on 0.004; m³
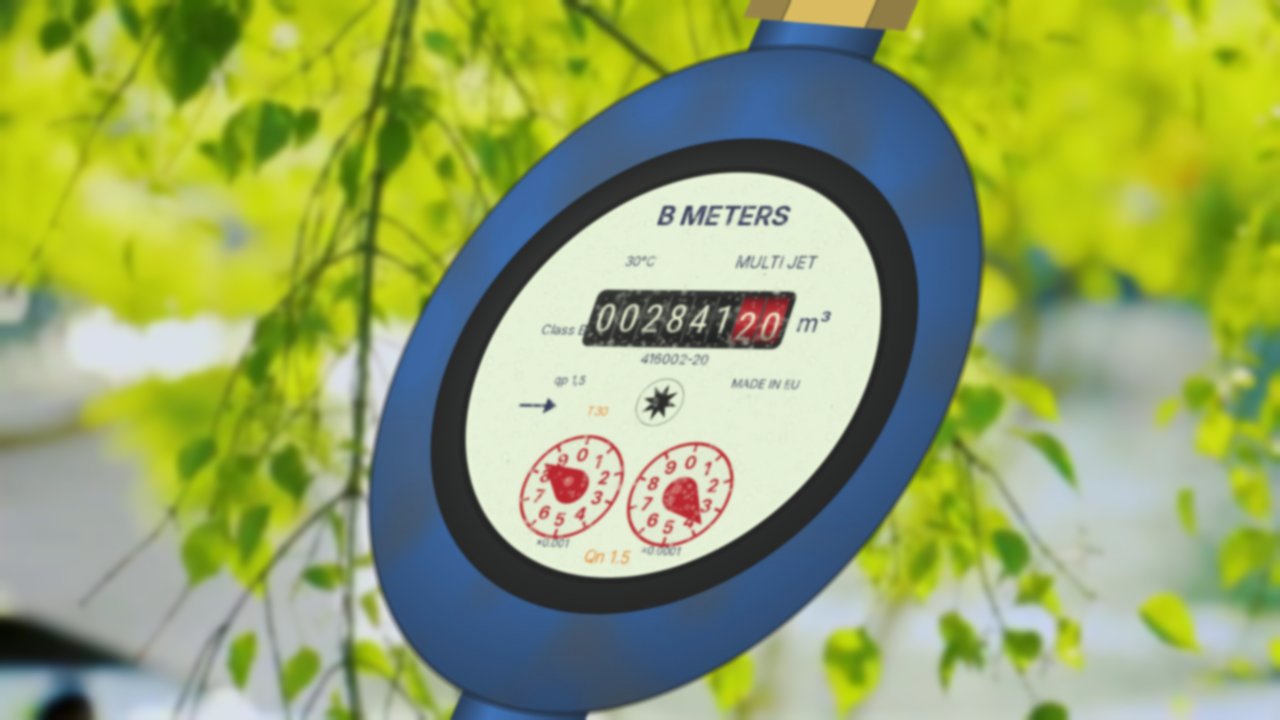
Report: 2841.1983; m³
